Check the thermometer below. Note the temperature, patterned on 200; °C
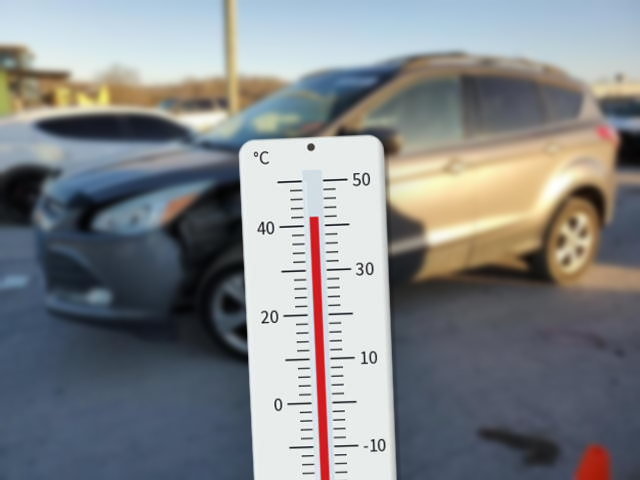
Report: 42; °C
